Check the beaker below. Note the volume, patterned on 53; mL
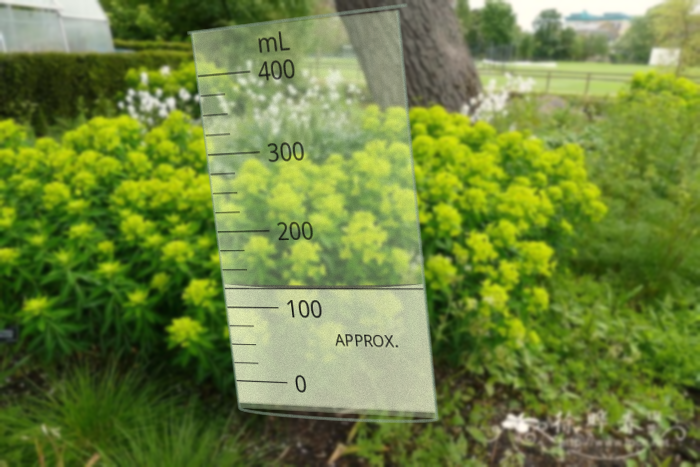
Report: 125; mL
